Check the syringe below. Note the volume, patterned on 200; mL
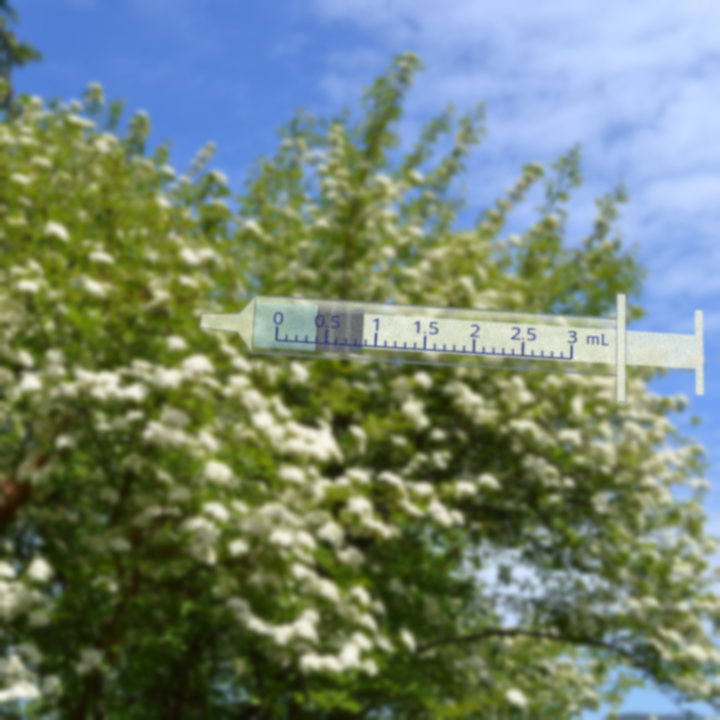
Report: 0.4; mL
